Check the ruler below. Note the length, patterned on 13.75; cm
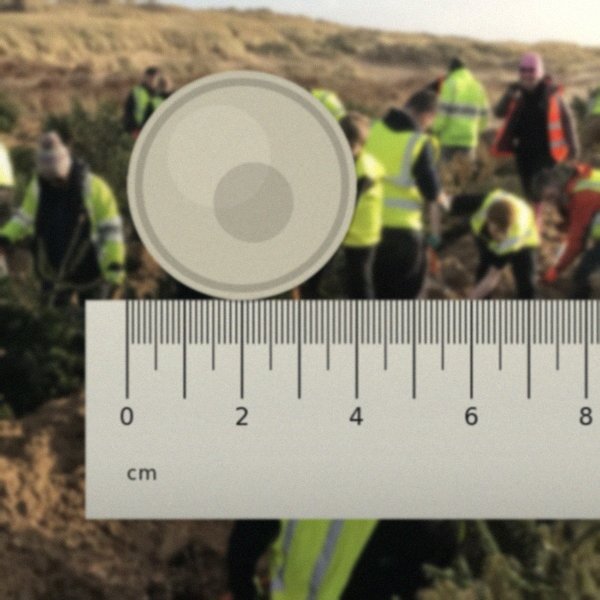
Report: 4; cm
